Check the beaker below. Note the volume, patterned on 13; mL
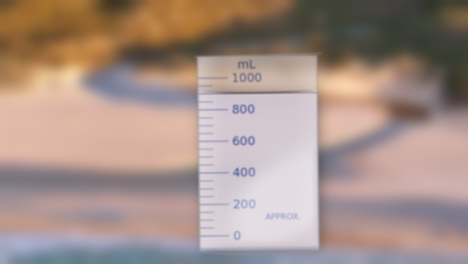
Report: 900; mL
